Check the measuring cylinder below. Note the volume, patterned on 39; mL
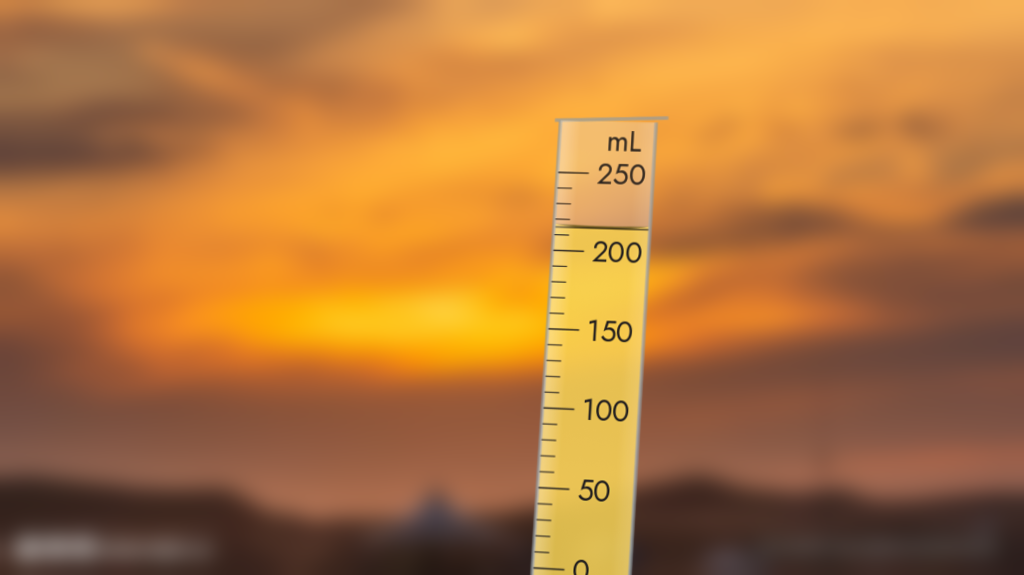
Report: 215; mL
